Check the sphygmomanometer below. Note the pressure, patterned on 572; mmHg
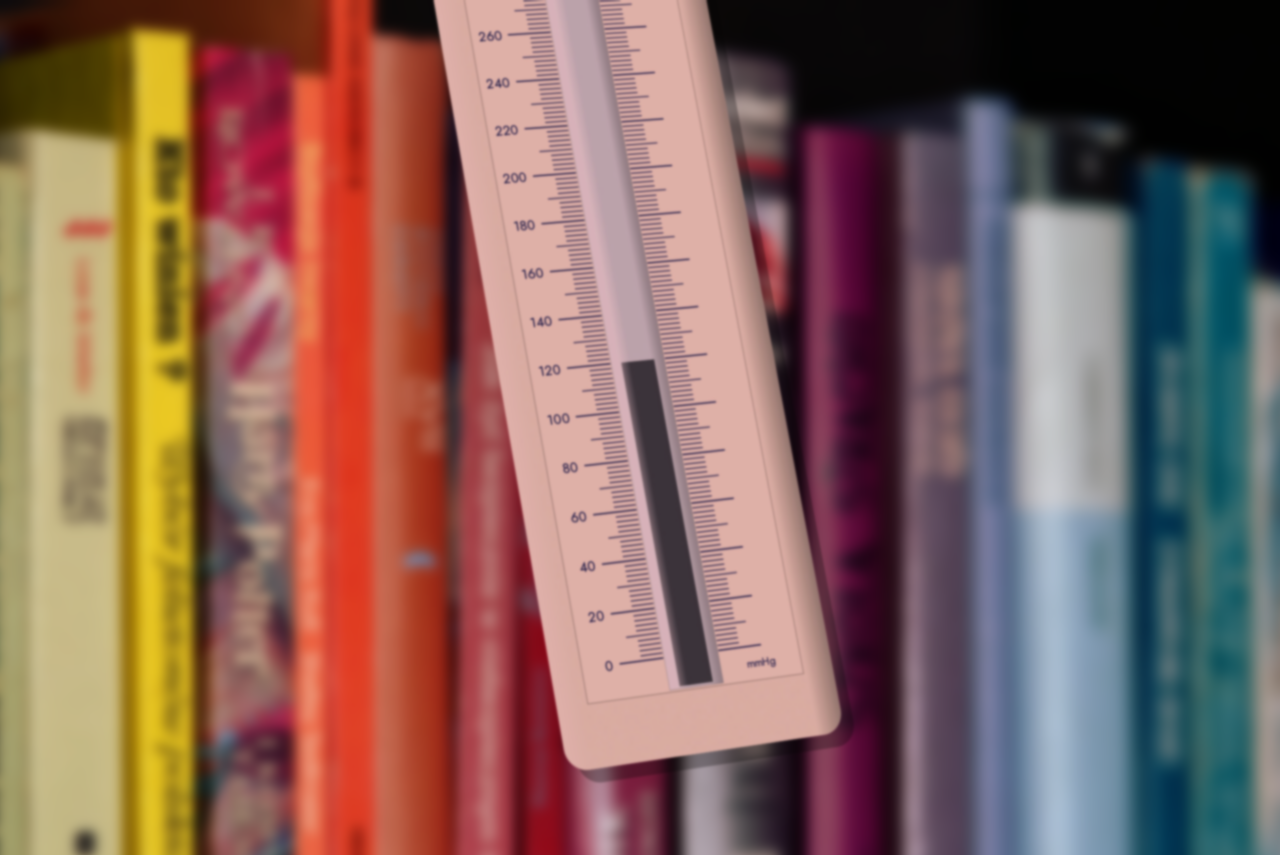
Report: 120; mmHg
